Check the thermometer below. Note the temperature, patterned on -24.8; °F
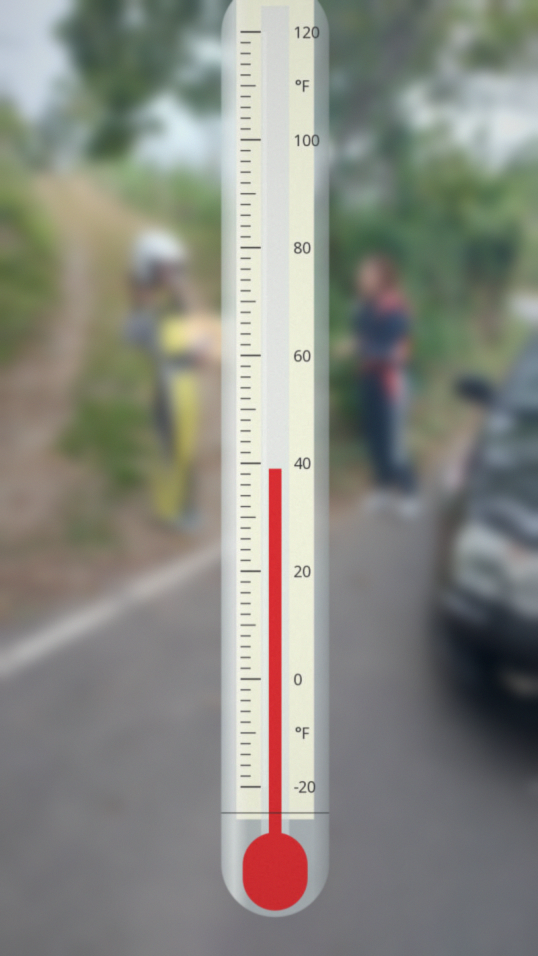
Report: 39; °F
